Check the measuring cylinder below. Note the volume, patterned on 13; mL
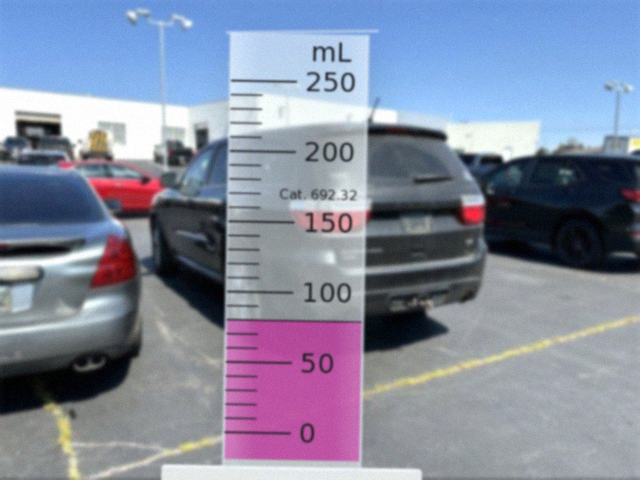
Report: 80; mL
